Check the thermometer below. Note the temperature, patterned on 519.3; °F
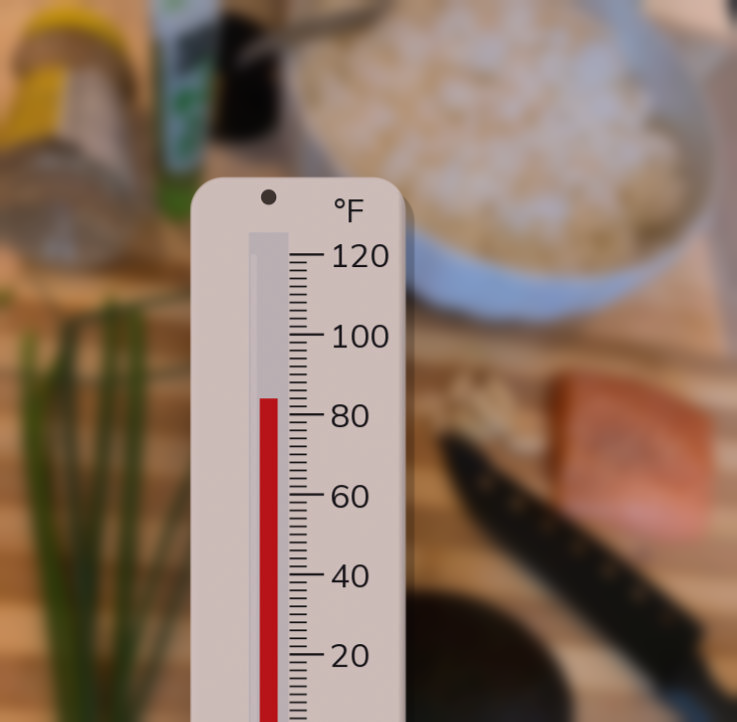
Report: 84; °F
